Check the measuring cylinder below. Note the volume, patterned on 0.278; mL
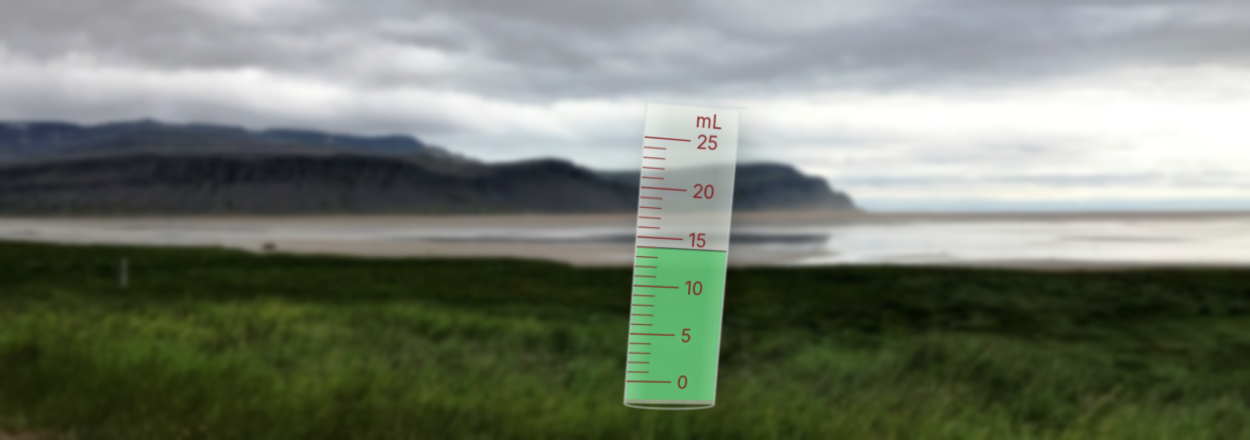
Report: 14; mL
